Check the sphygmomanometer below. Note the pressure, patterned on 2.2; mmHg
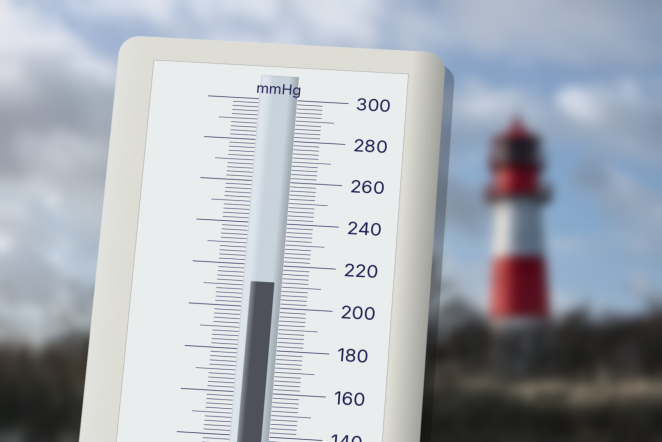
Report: 212; mmHg
